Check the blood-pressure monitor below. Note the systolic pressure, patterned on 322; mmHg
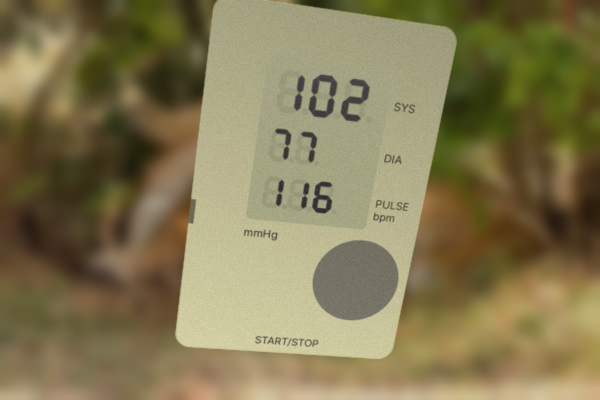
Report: 102; mmHg
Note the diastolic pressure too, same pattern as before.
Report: 77; mmHg
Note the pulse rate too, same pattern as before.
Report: 116; bpm
